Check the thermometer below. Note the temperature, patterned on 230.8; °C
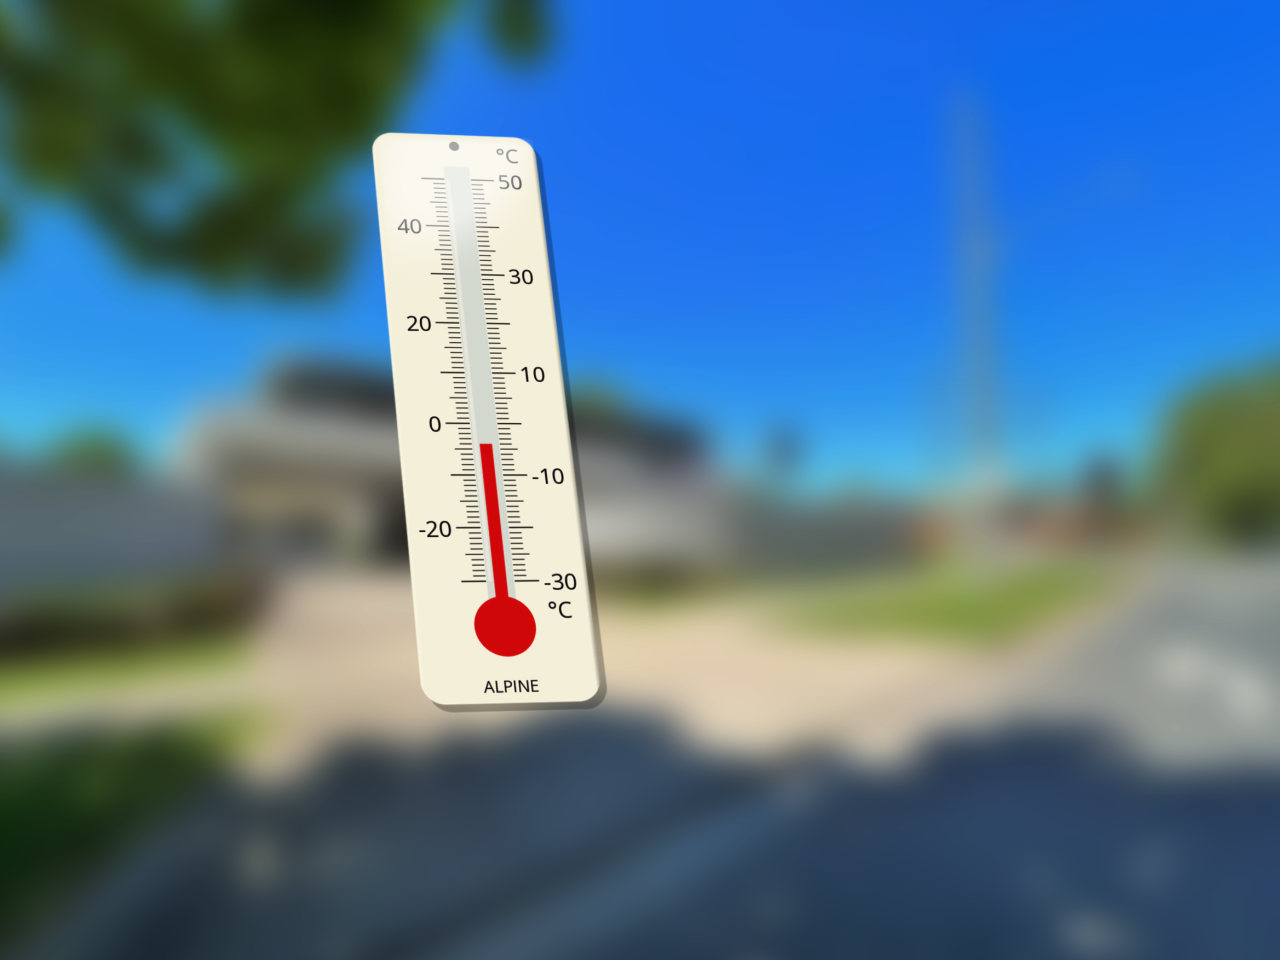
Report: -4; °C
